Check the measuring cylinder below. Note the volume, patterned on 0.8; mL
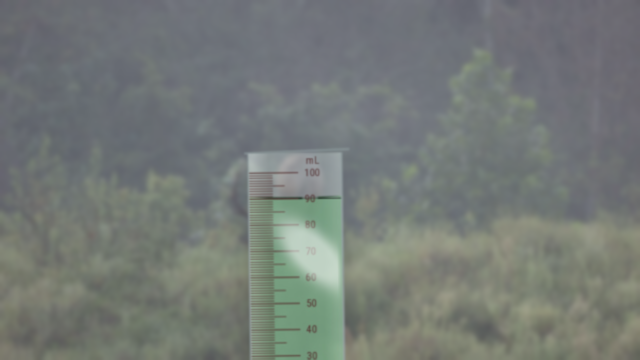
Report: 90; mL
